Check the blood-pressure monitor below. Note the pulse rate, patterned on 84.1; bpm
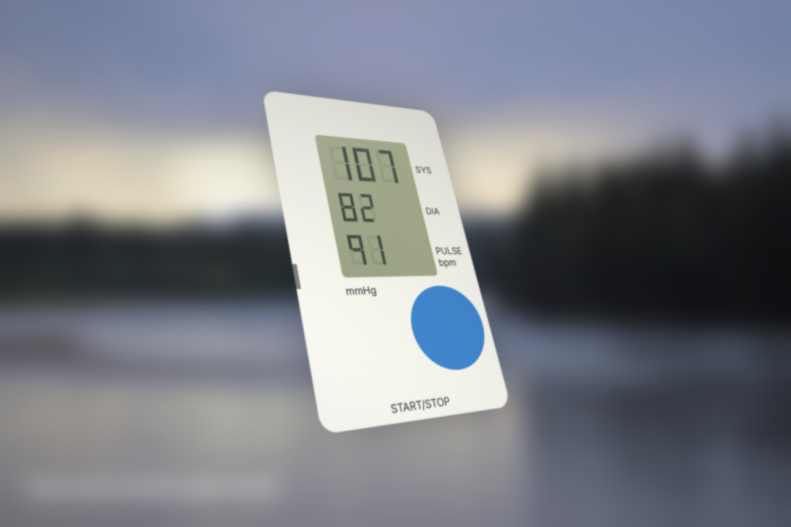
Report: 91; bpm
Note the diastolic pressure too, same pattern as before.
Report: 82; mmHg
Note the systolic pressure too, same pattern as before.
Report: 107; mmHg
